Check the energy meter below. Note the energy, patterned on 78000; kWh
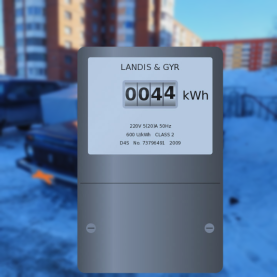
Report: 44; kWh
